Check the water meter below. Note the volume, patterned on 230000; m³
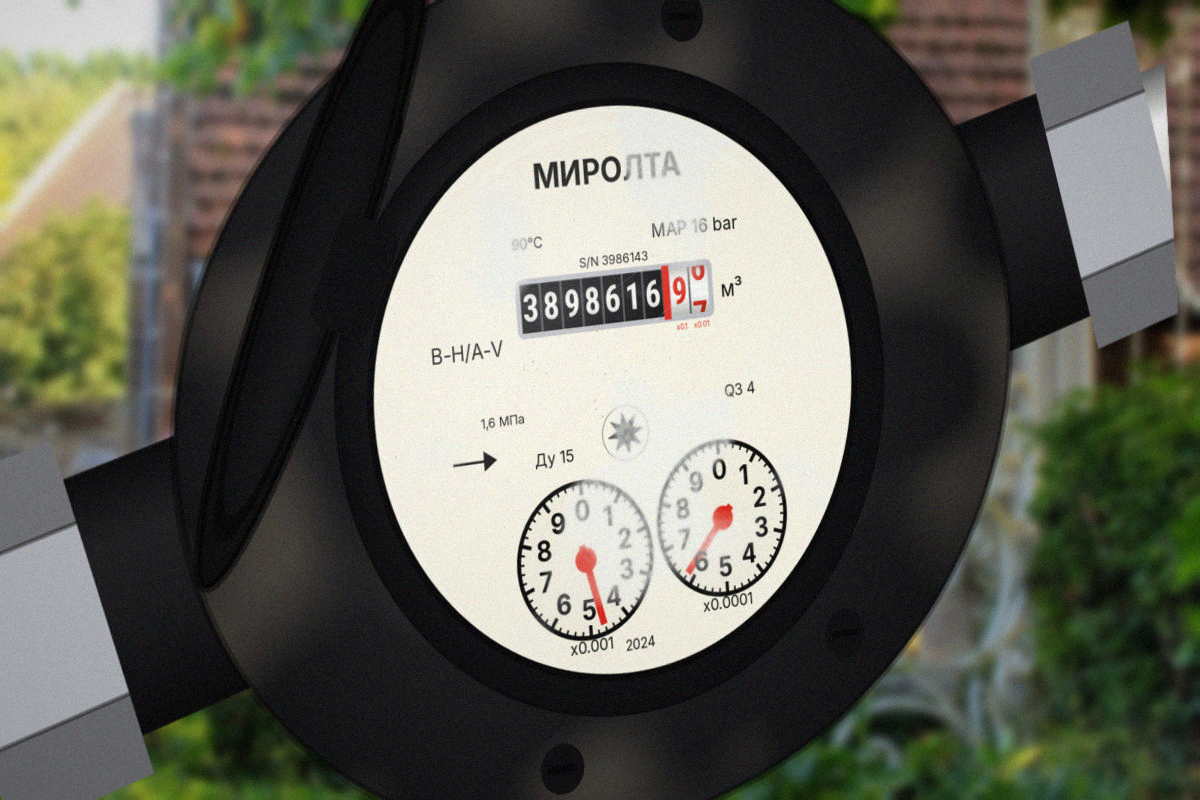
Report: 3898616.9646; m³
